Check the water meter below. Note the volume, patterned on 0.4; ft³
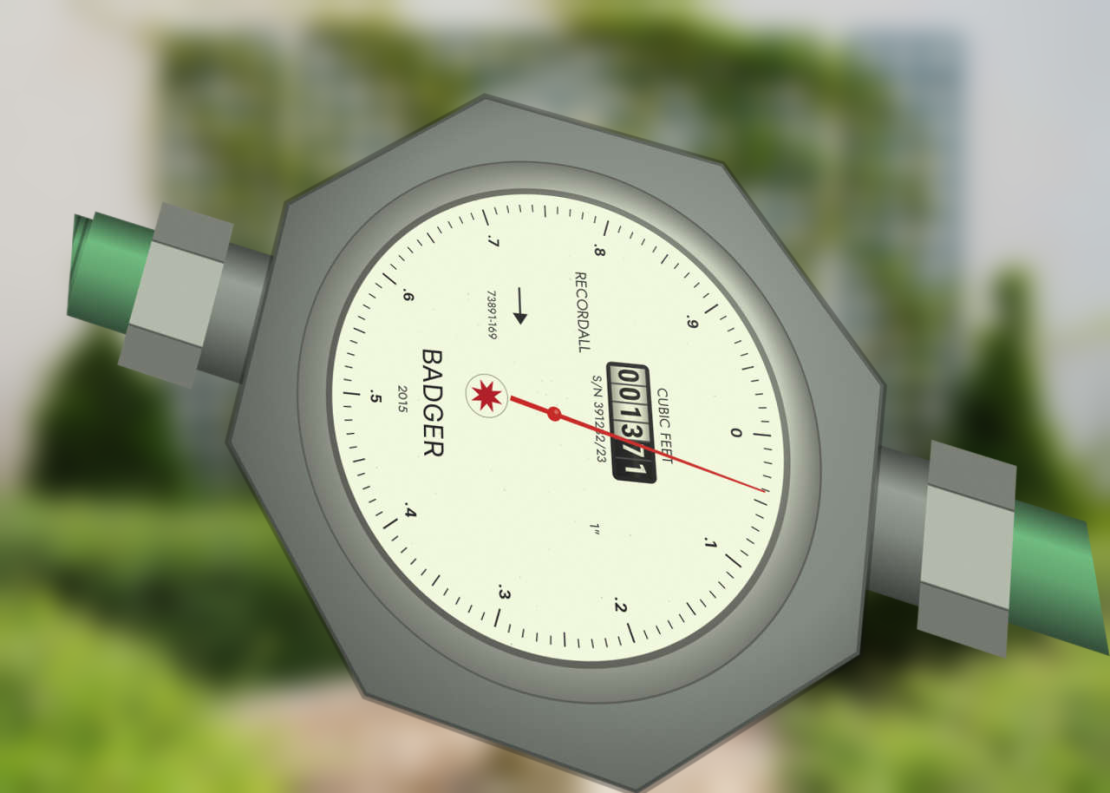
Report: 1371.04; ft³
